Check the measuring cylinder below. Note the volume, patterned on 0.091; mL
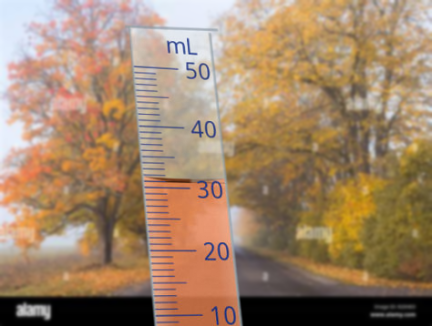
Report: 31; mL
